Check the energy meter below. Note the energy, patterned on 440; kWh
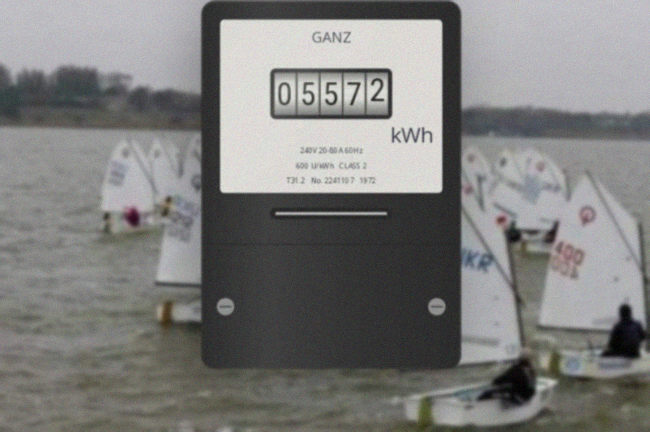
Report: 5572; kWh
